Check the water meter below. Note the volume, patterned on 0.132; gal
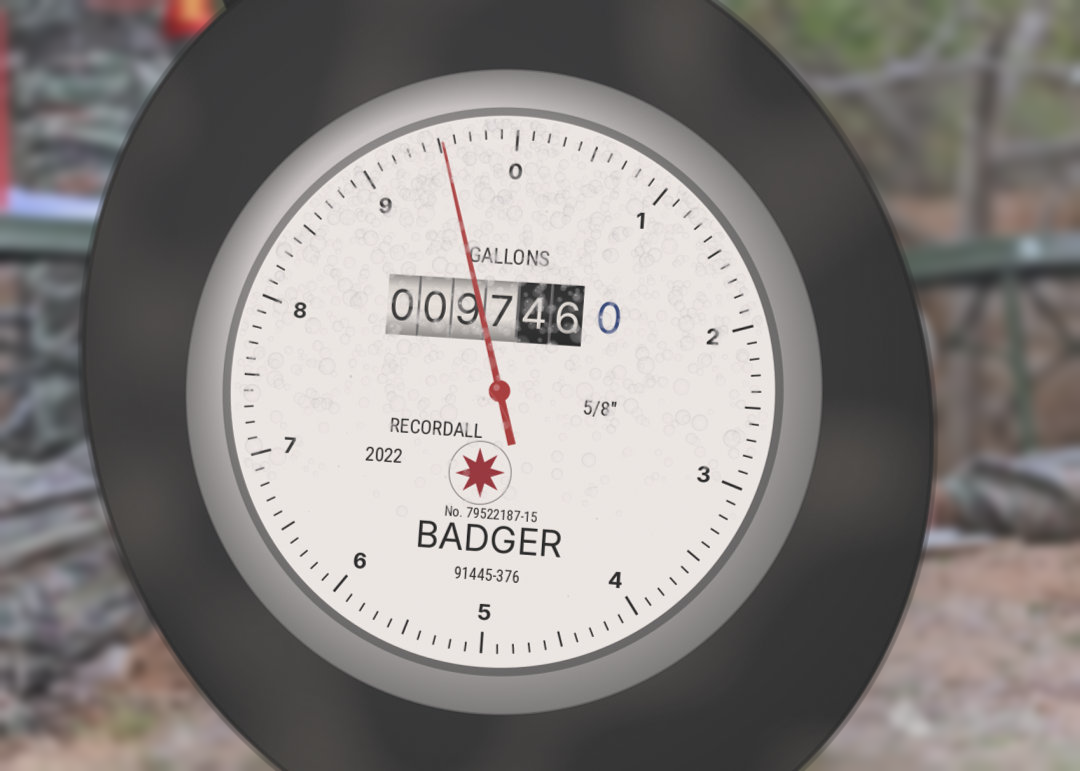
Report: 97459.5; gal
